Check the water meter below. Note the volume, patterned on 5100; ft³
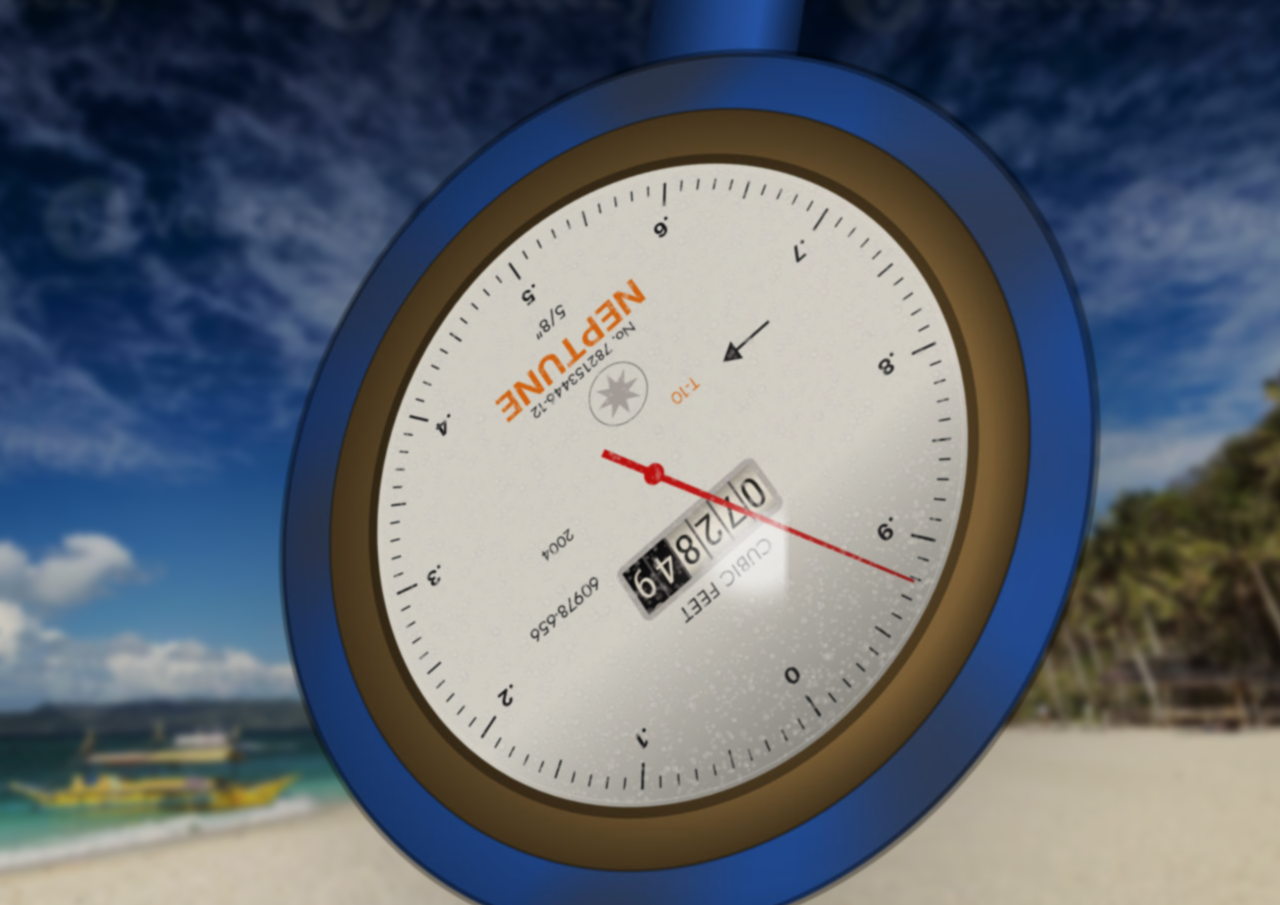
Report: 72848.92; ft³
